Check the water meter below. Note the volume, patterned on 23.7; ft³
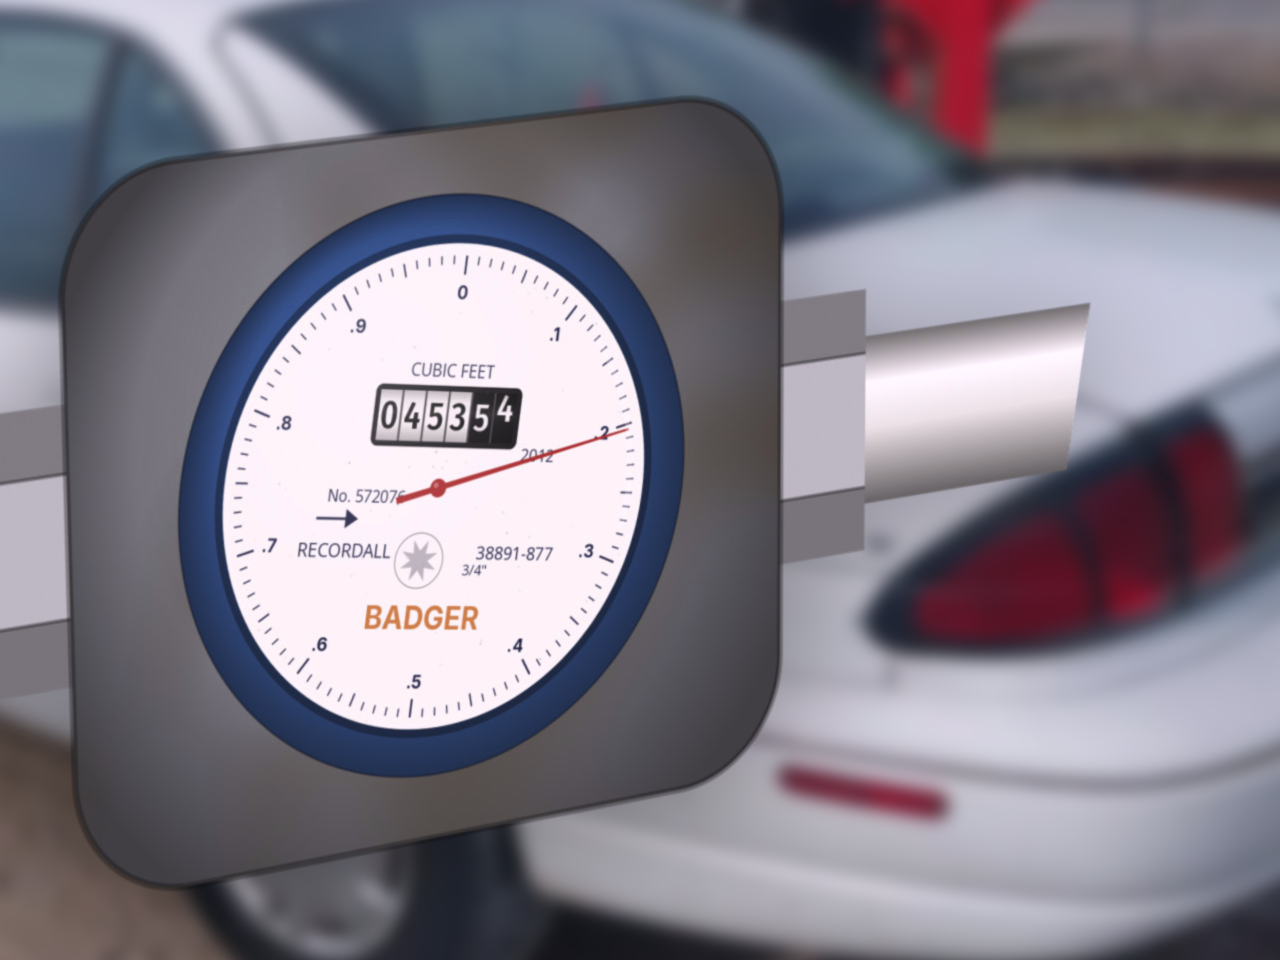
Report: 45354.20; ft³
